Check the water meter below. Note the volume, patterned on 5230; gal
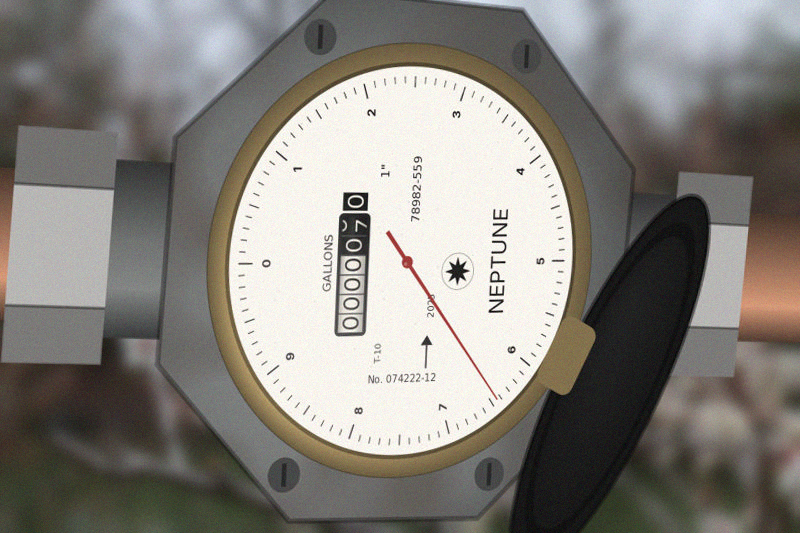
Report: 66.4; gal
